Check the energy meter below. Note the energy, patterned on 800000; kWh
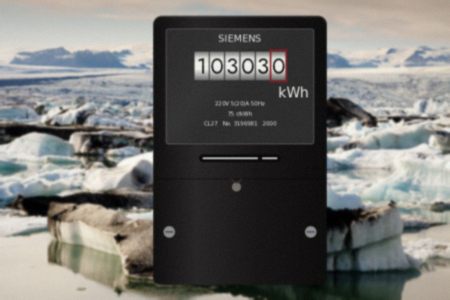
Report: 10303.0; kWh
